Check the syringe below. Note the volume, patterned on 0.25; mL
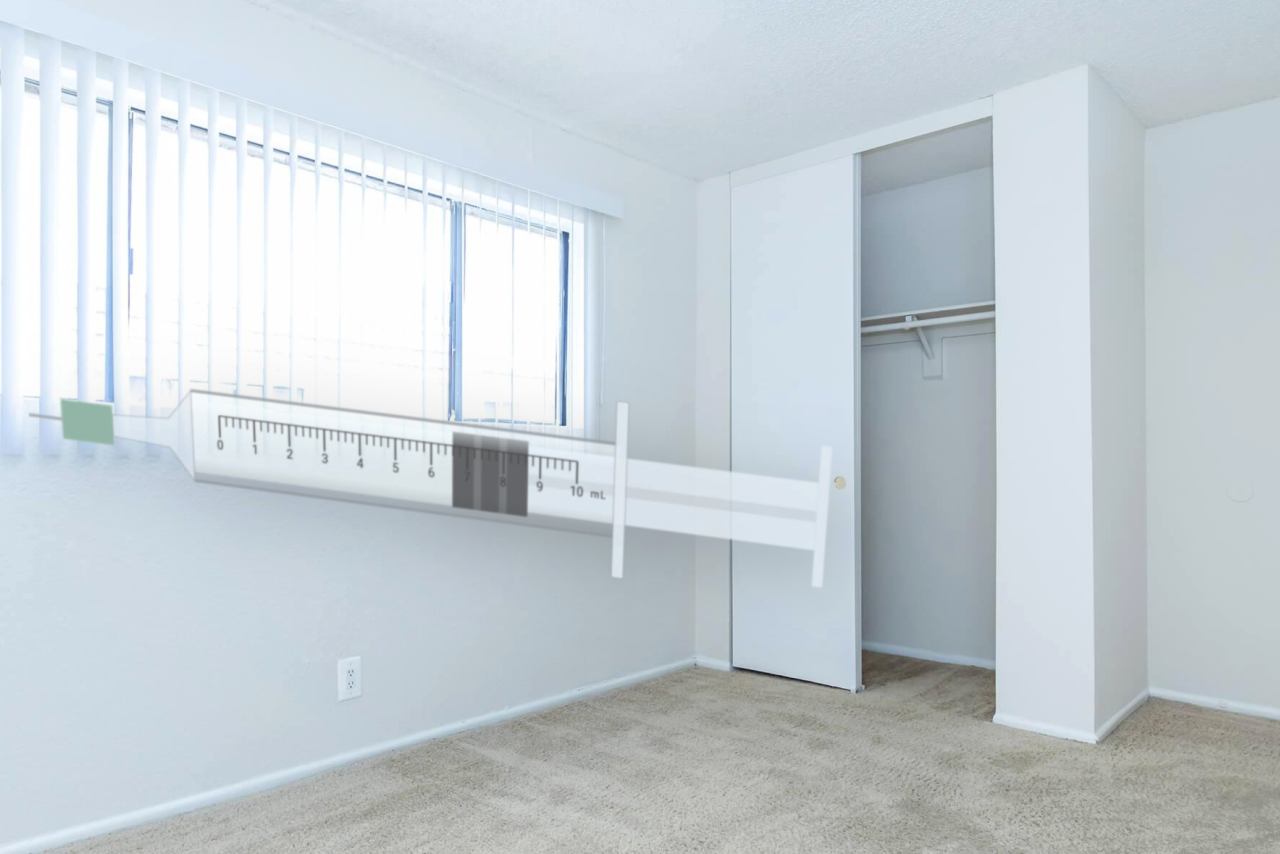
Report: 6.6; mL
